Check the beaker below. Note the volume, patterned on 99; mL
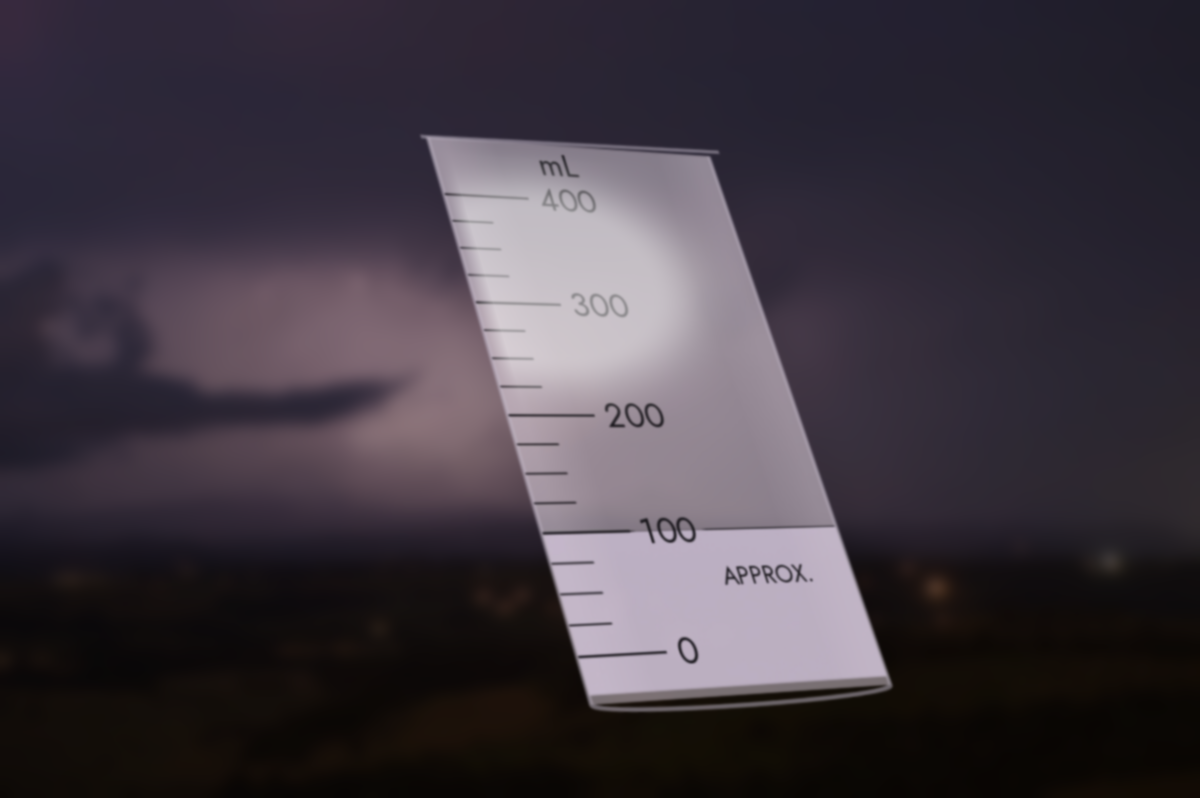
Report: 100; mL
